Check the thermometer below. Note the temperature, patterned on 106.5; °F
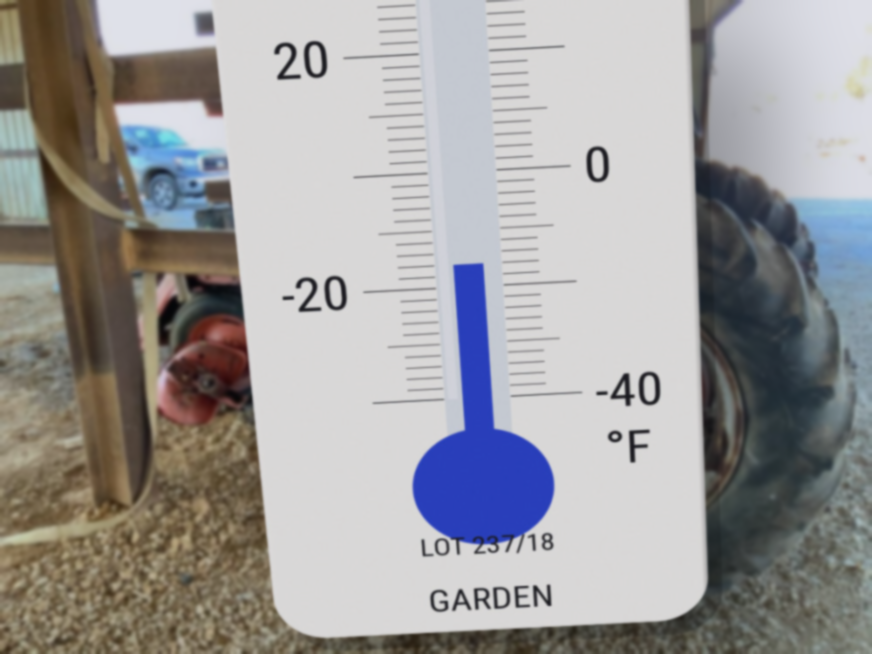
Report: -16; °F
